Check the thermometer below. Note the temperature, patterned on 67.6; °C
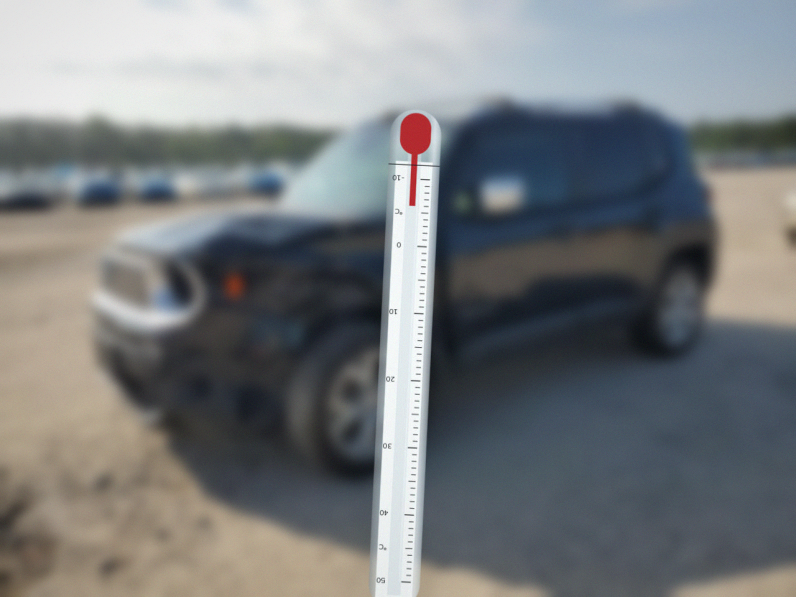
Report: -6; °C
